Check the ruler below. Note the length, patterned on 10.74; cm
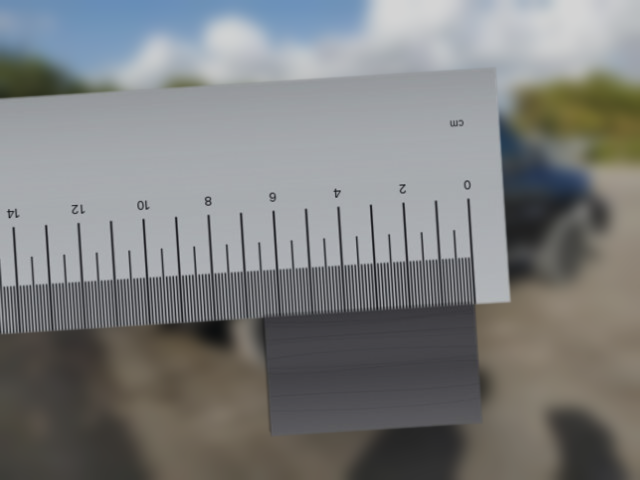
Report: 6.5; cm
